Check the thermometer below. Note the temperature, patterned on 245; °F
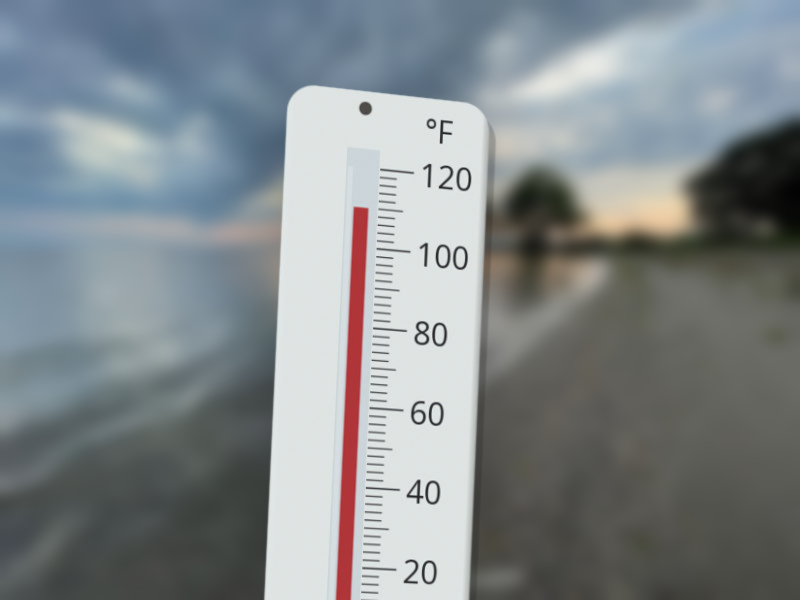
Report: 110; °F
